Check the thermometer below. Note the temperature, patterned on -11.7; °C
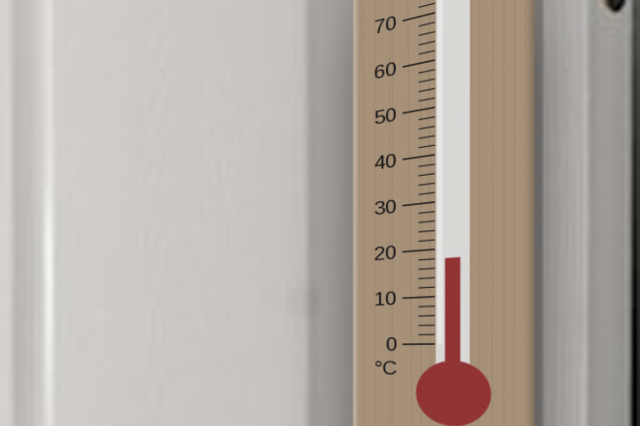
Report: 18; °C
